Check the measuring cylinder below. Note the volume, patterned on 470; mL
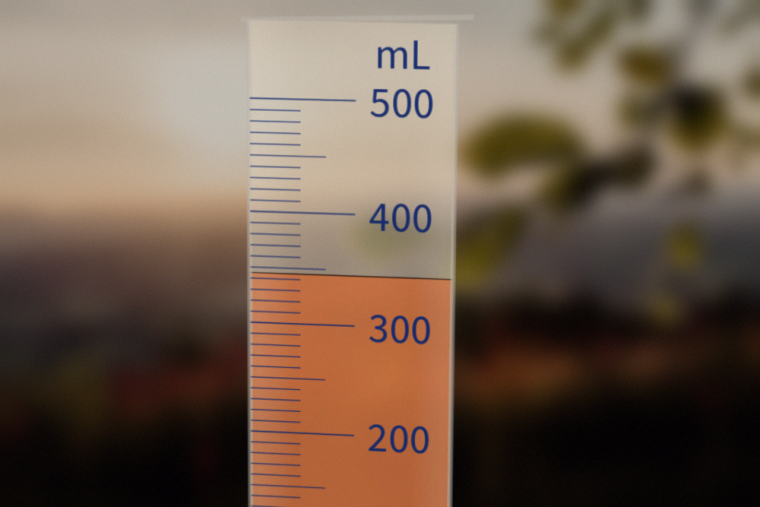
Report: 345; mL
